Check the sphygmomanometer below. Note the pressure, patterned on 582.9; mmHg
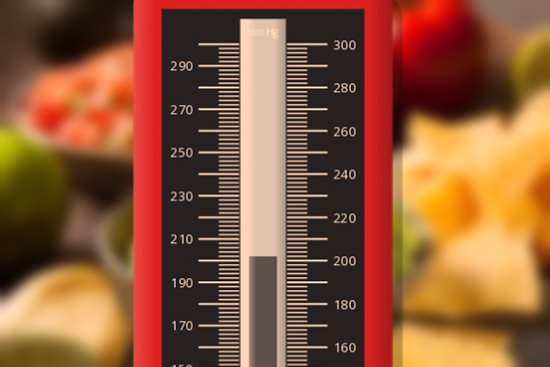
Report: 202; mmHg
